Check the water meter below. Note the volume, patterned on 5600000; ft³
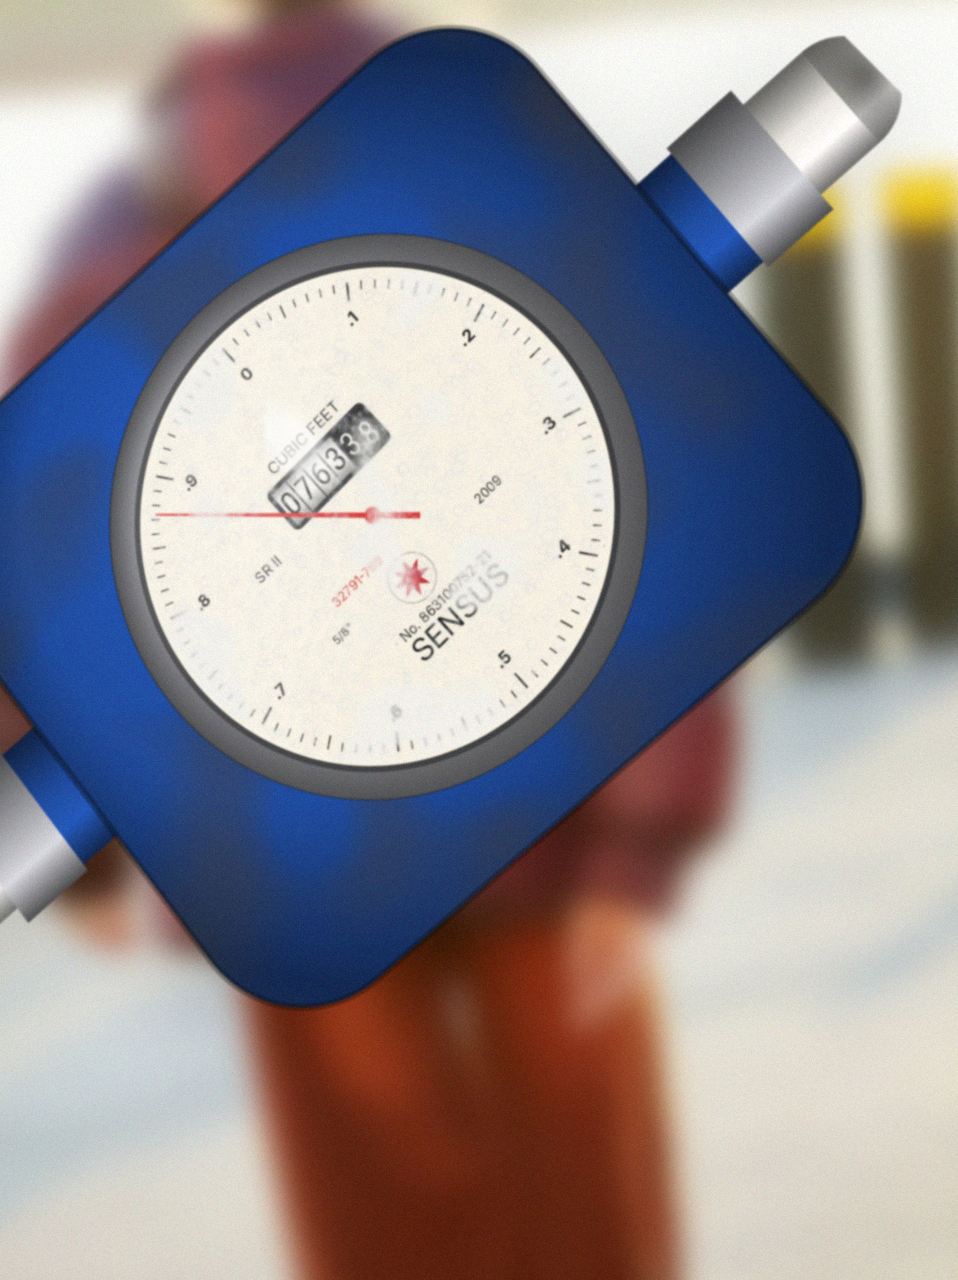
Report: 76337.87; ft³
